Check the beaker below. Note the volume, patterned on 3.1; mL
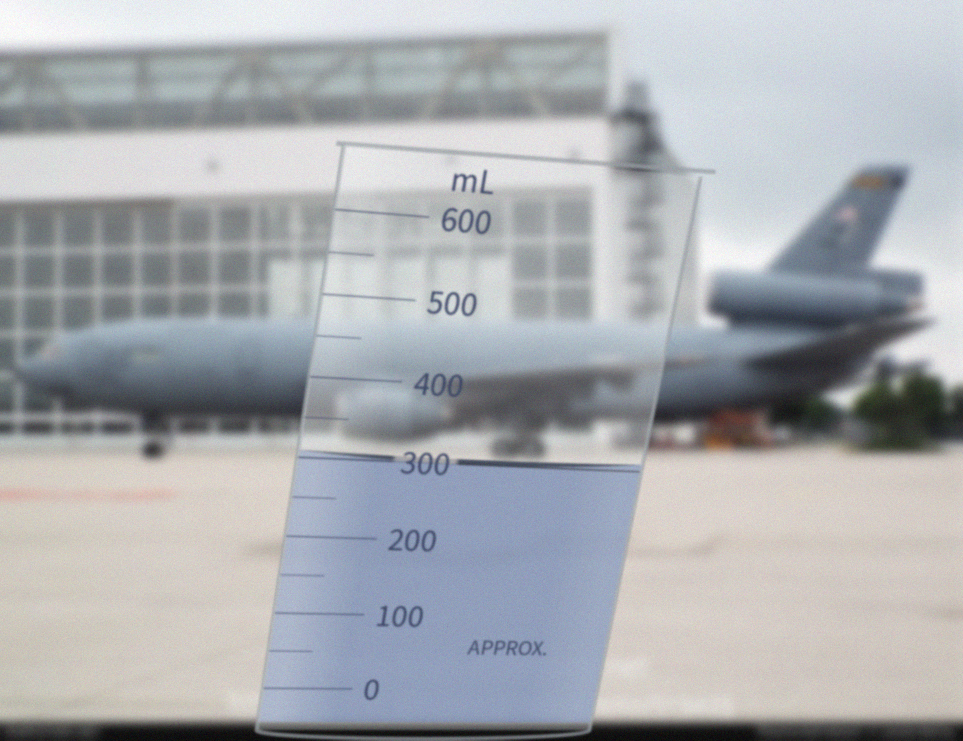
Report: 300; mL
